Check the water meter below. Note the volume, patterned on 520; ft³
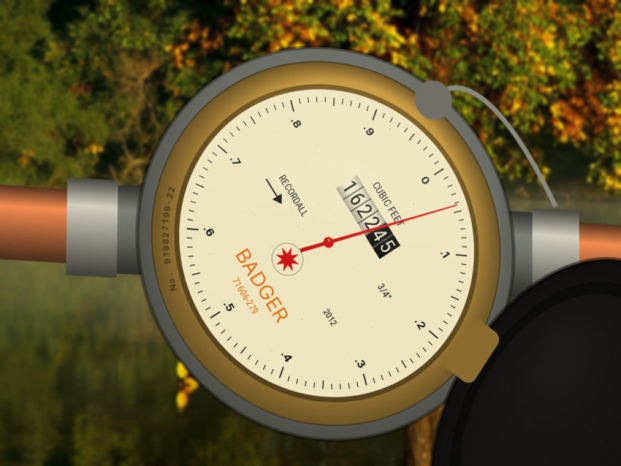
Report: 162245.04; ft³
